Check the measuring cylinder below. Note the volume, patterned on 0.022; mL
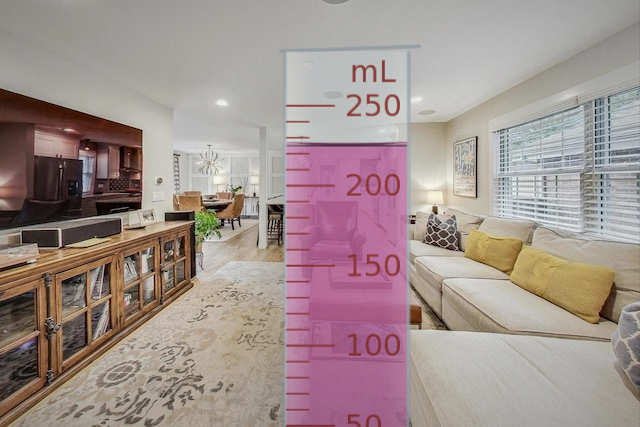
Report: 225; mL
